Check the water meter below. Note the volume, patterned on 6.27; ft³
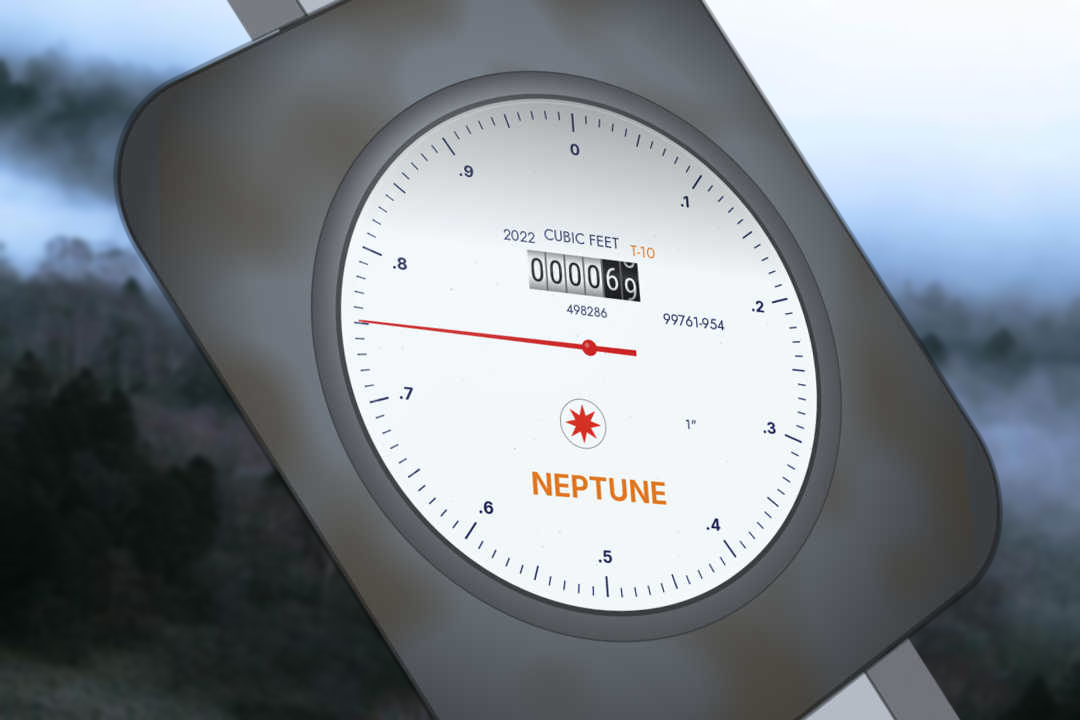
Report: 68.75; ft³
